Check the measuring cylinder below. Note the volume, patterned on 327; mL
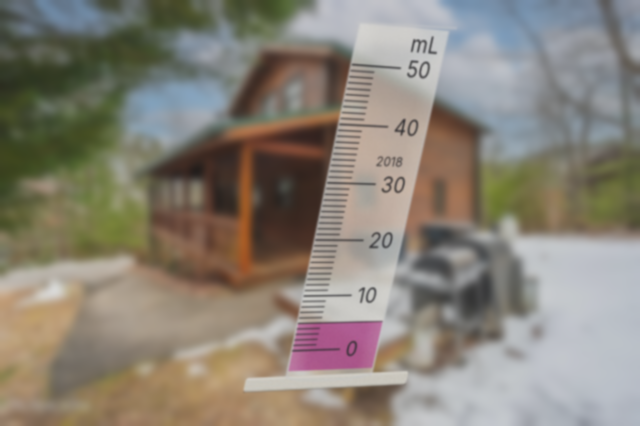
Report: 5; mL
